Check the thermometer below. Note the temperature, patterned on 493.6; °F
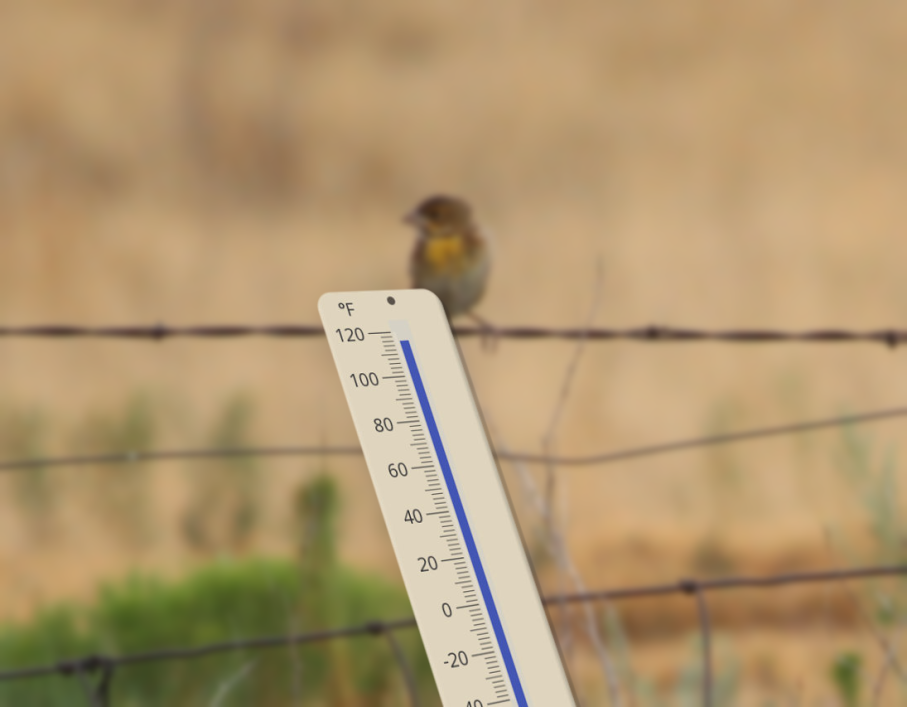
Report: 116; °F
